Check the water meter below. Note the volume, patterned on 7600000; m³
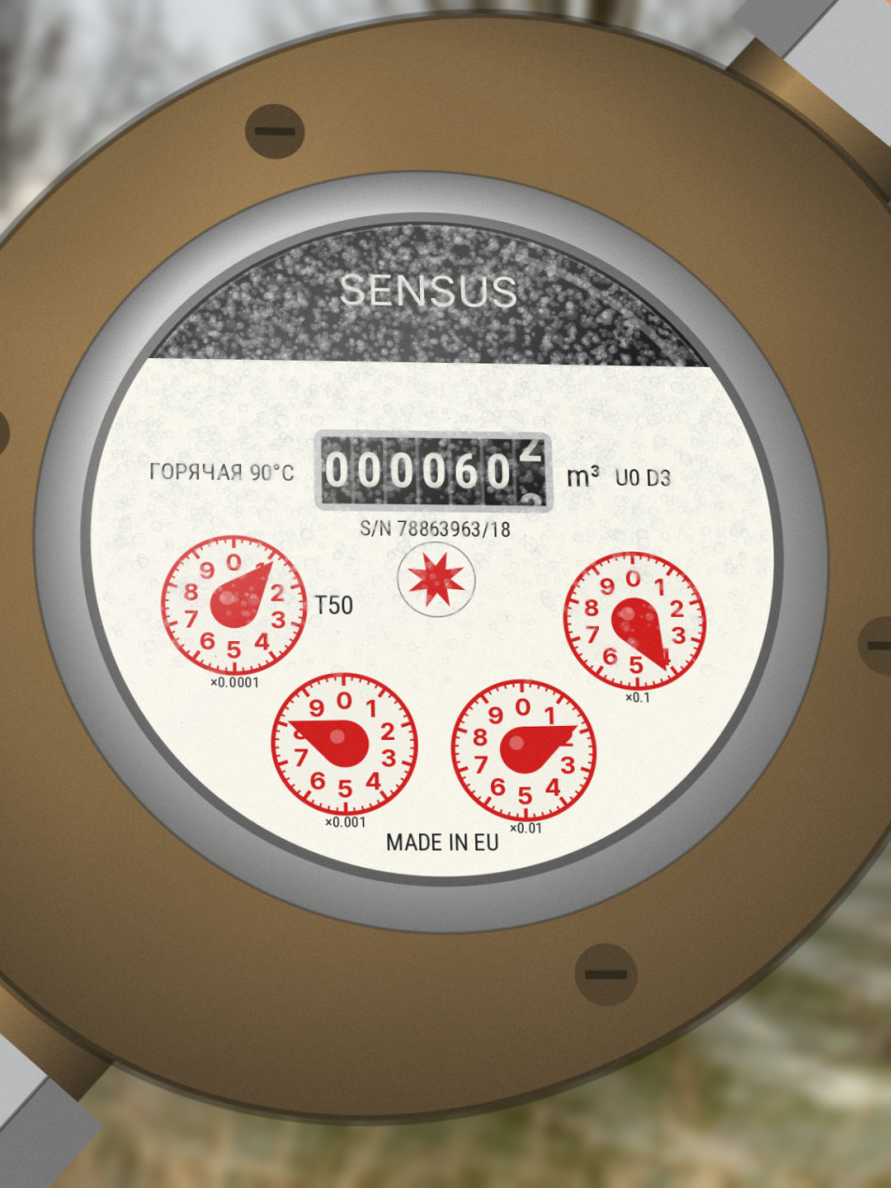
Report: 602.4181; m³
